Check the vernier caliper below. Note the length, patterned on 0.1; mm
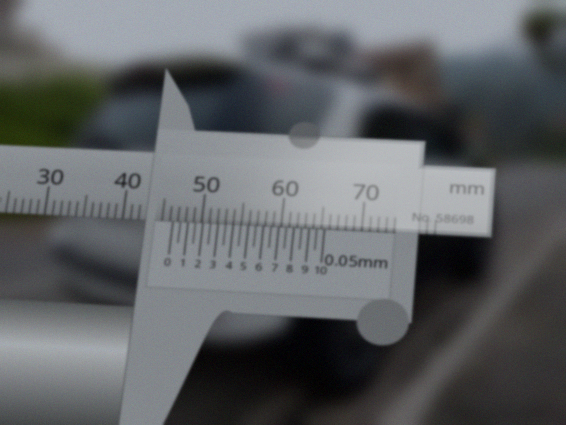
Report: 46.4; mm
